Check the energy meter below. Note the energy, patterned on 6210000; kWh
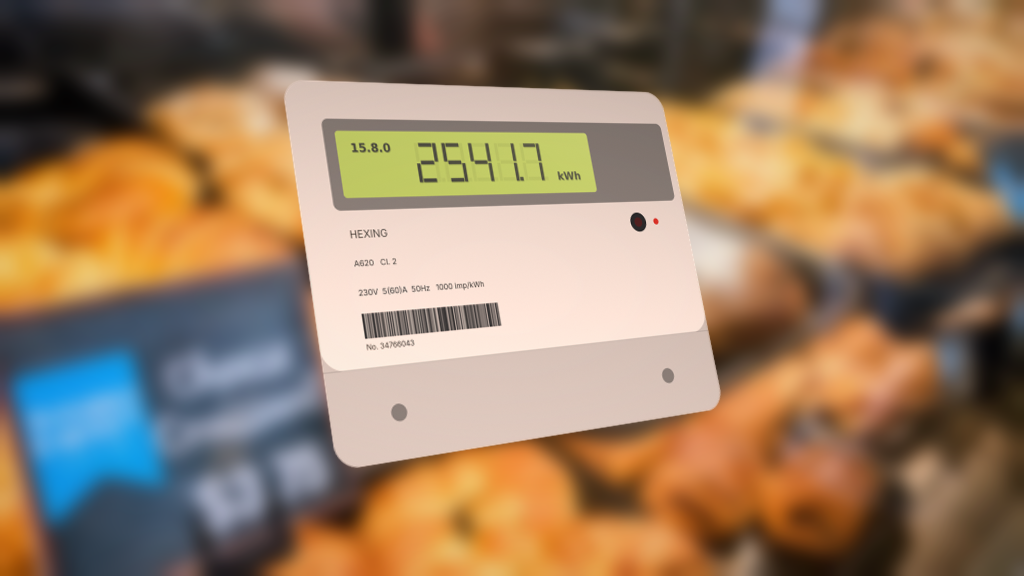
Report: 2541.7; kWh
